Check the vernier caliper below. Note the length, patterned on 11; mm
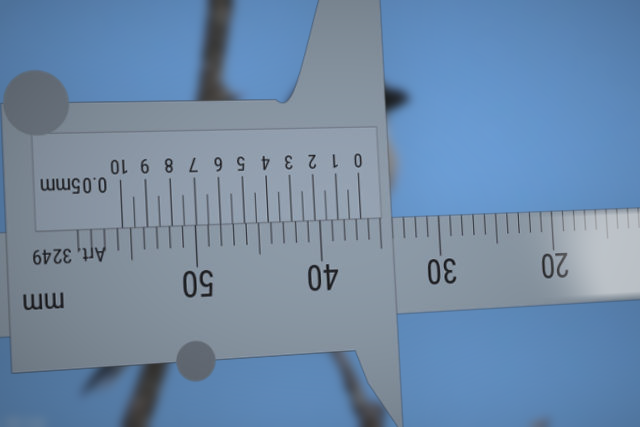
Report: 36.6; mm
